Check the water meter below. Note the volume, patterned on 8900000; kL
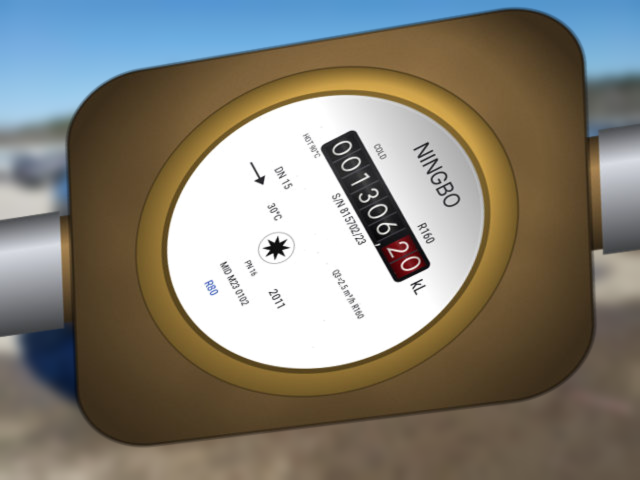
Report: 1306.20; kL
